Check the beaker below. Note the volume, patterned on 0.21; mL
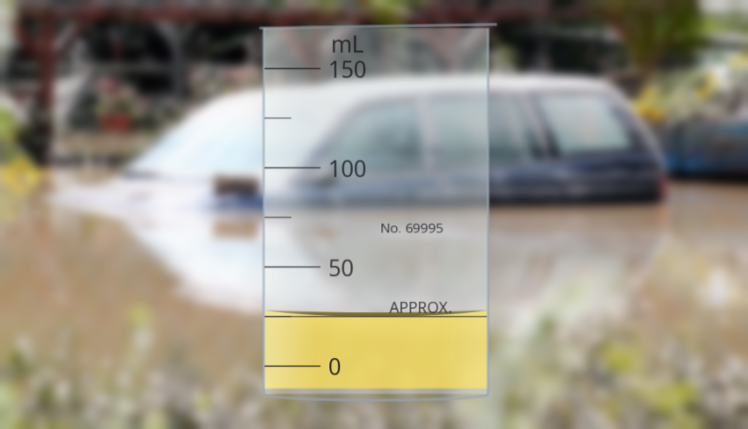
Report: 25; mL
